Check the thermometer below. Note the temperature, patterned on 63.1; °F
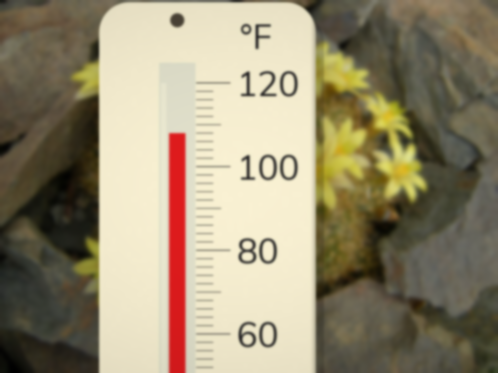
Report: 108; °F
